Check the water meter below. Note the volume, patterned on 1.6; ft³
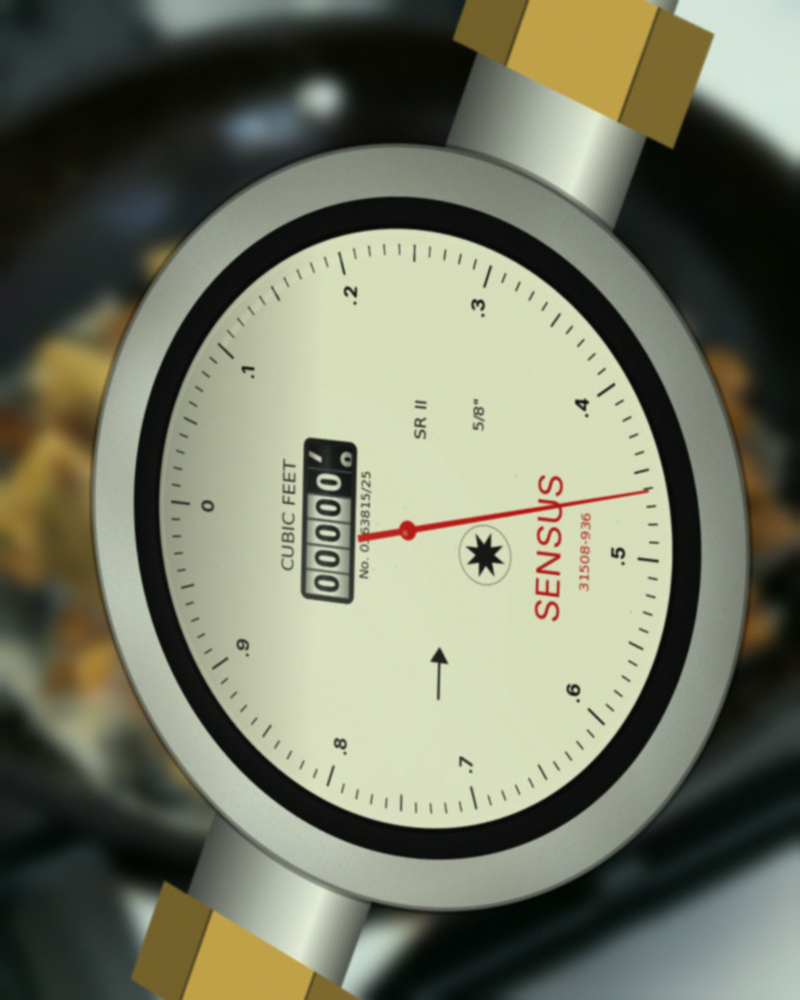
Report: 7.46; ft³
